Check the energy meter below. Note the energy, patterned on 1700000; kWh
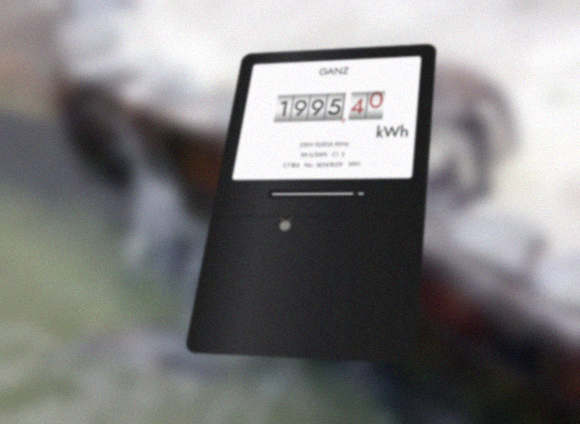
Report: 1995.40; kWh
